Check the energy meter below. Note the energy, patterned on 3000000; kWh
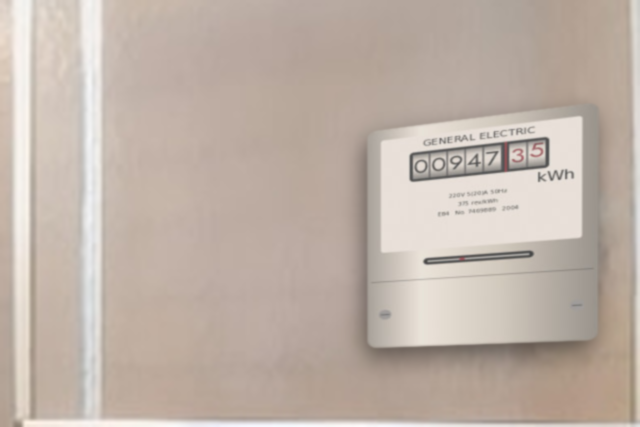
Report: 947.35; kWh
